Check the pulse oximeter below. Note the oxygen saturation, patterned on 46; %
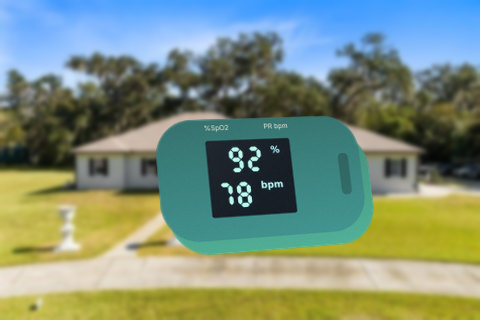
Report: 92; %
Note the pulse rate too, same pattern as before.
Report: 78; bpm
